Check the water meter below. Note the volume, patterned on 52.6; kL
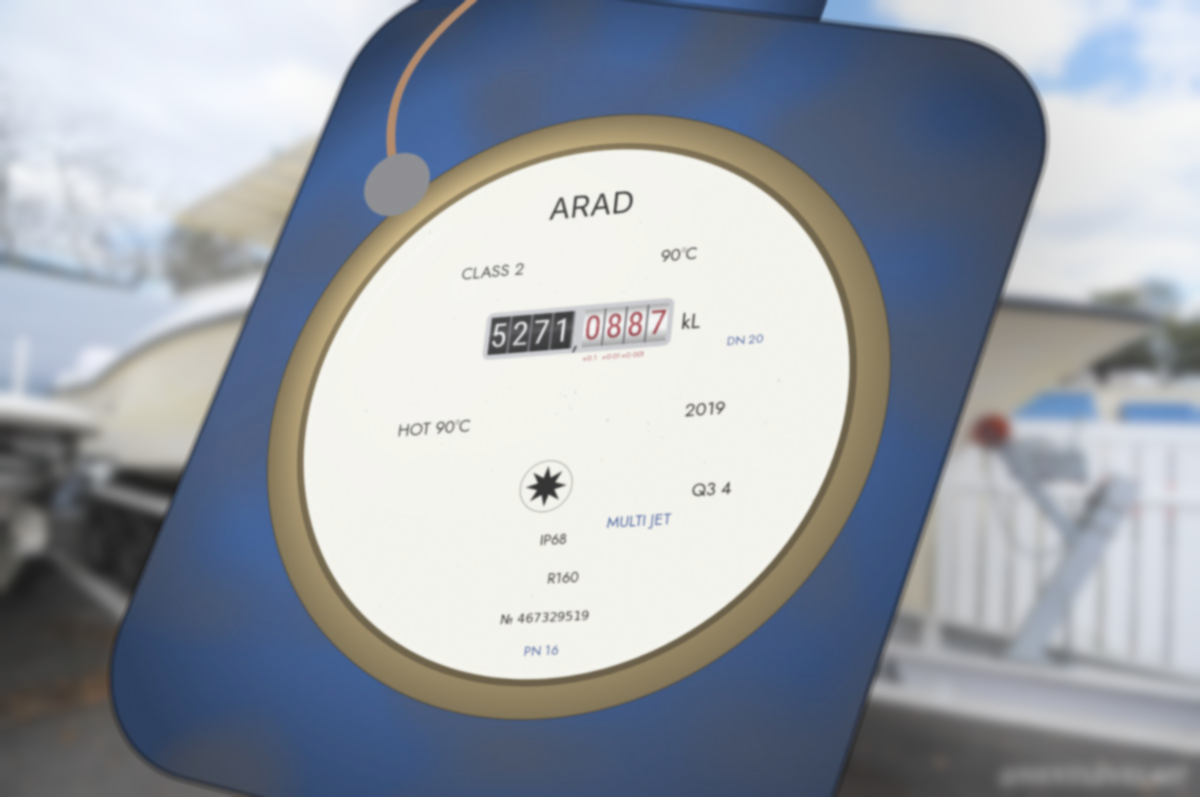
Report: 5271.0887; kL
